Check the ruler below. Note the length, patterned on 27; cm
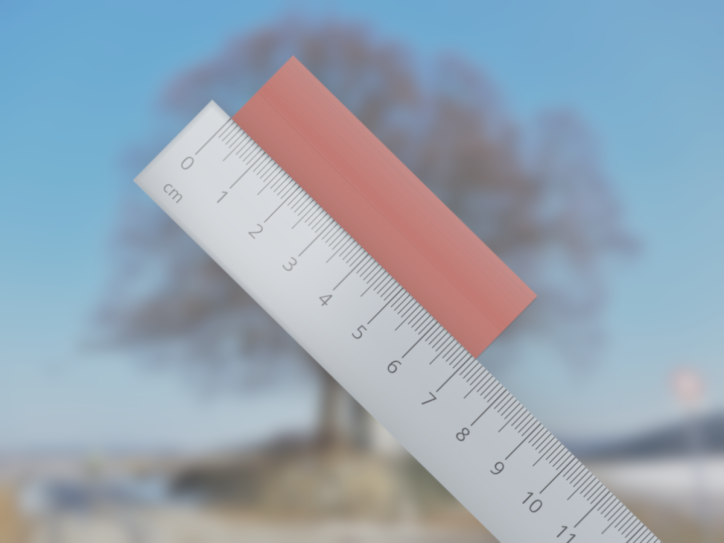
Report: 7.1; cm
